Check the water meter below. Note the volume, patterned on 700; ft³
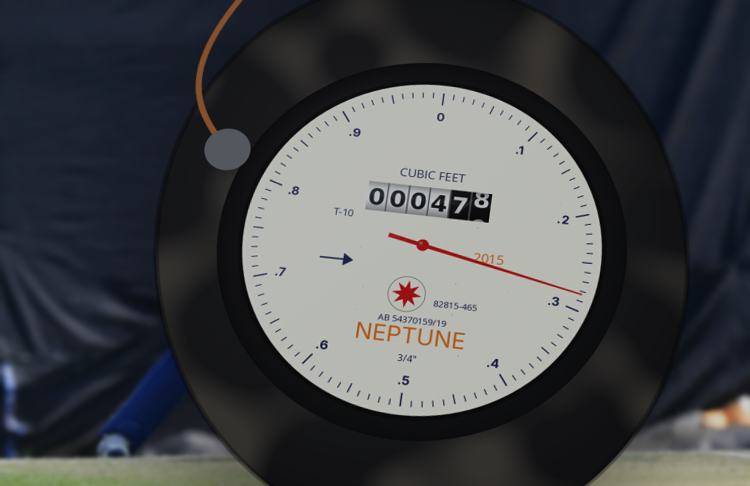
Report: 478.28; ft³
